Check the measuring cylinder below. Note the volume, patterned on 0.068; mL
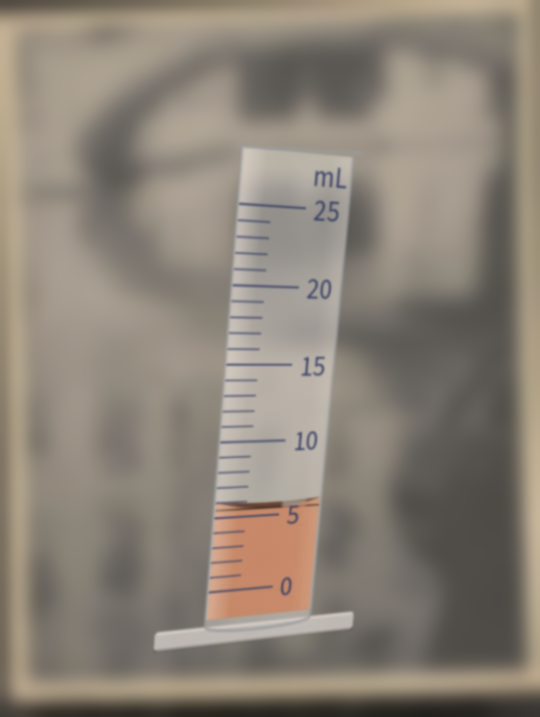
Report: 5.5; mL
